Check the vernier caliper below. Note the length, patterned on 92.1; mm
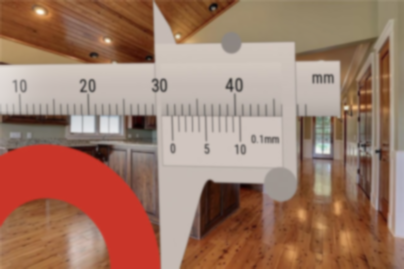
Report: 31.6; mm
